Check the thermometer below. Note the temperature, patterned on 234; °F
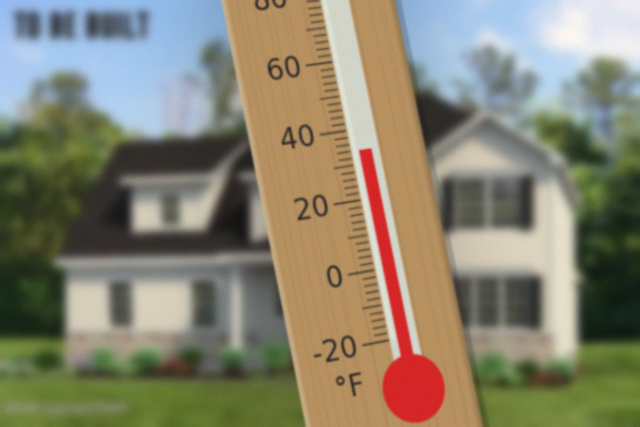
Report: 34; °F
